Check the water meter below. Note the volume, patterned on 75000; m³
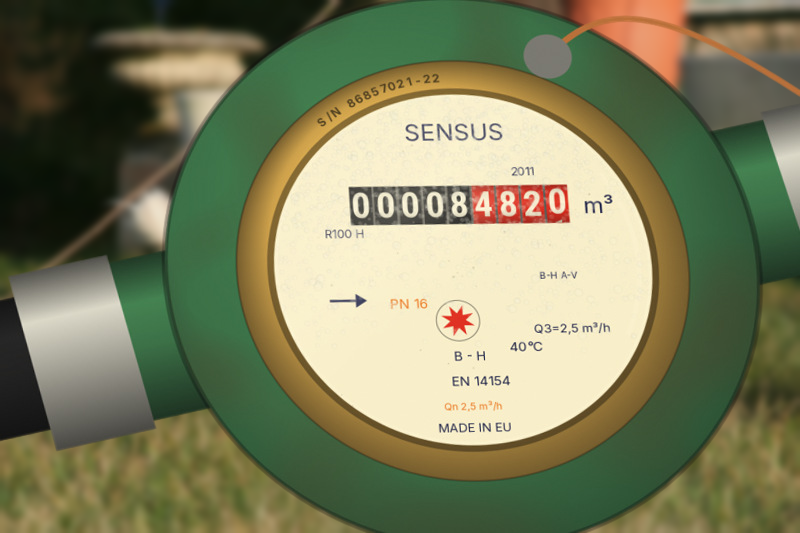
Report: 8.4820; m³
